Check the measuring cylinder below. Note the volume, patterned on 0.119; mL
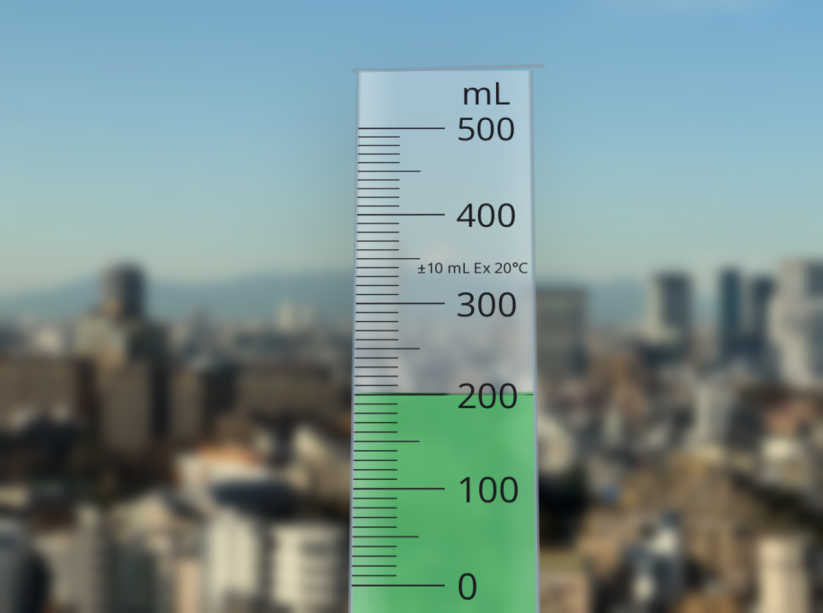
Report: 200; mL
